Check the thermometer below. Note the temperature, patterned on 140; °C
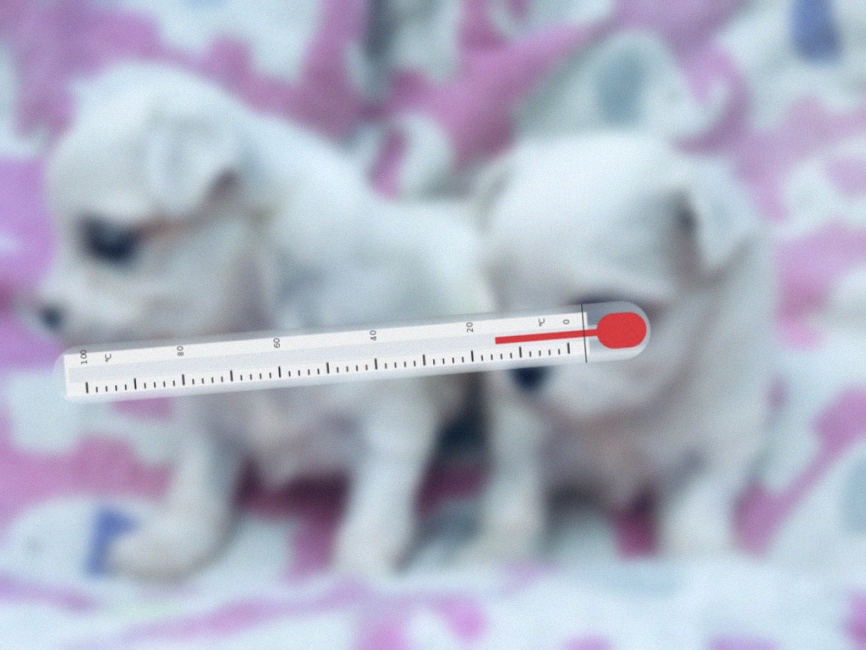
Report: 15; °C
